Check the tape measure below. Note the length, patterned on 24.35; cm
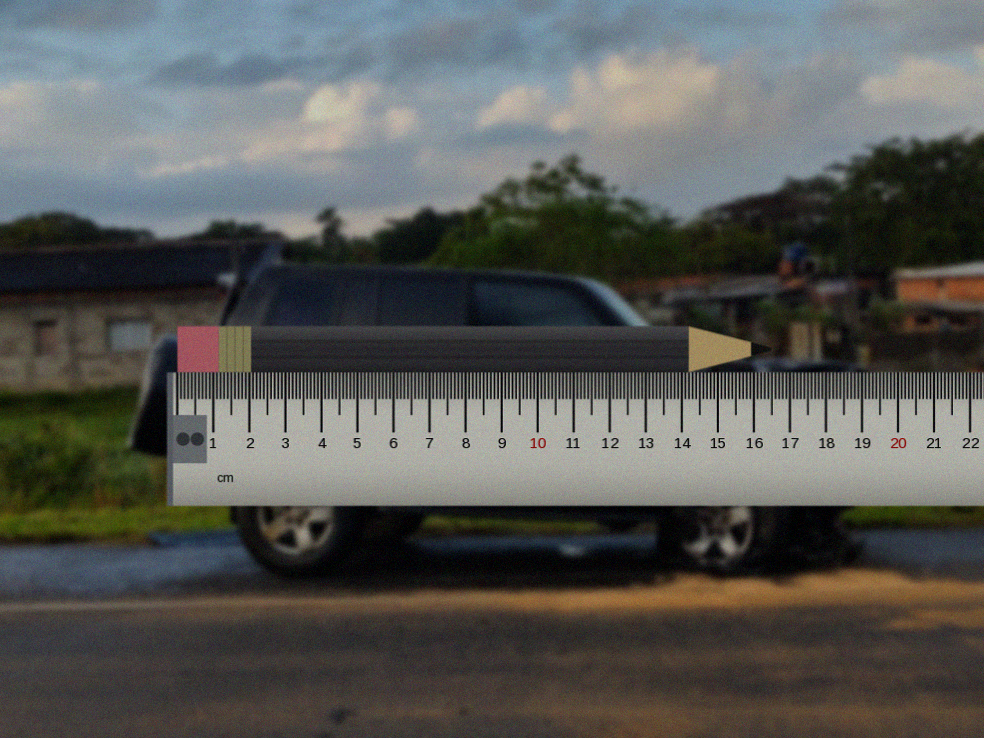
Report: 16.5; cm
